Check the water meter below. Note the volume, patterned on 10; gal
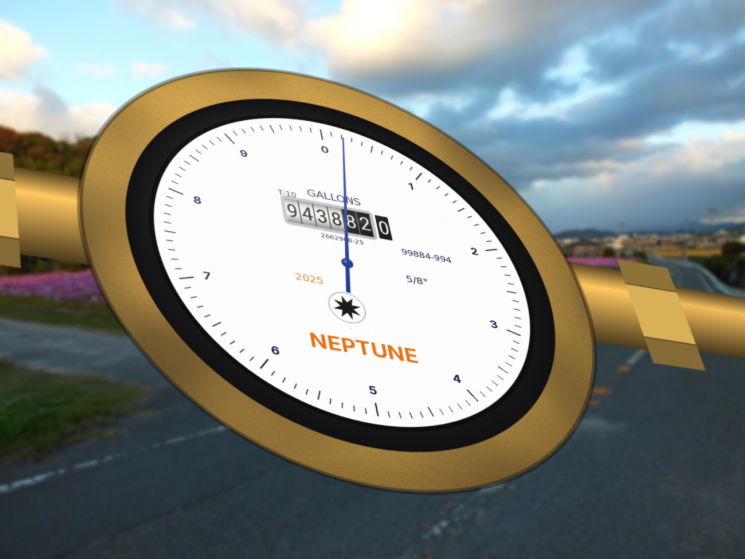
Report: 9438820.2; gal
